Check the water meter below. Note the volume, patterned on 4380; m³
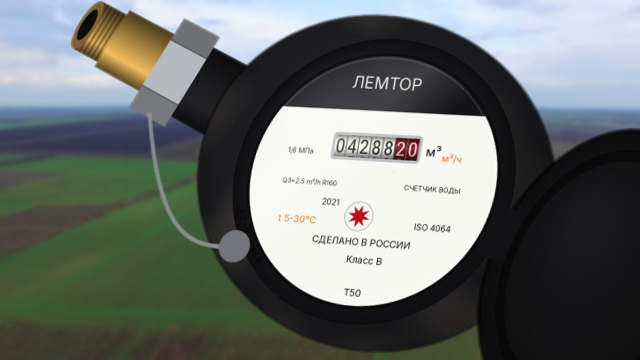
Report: 4288.20; m³
